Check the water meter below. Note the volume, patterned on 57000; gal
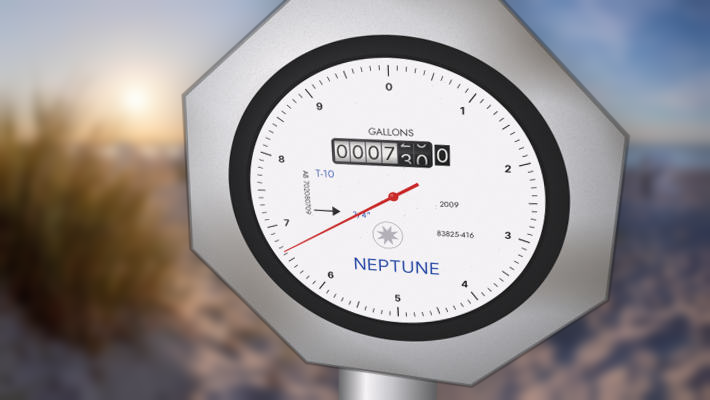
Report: 7296.6; gal
